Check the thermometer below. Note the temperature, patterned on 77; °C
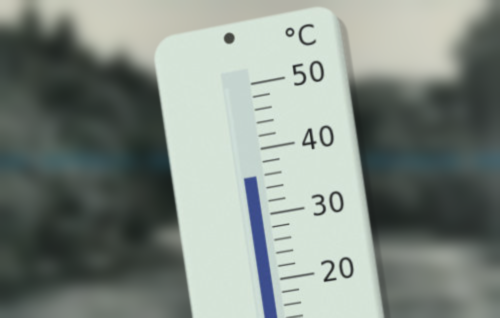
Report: 36; °C
